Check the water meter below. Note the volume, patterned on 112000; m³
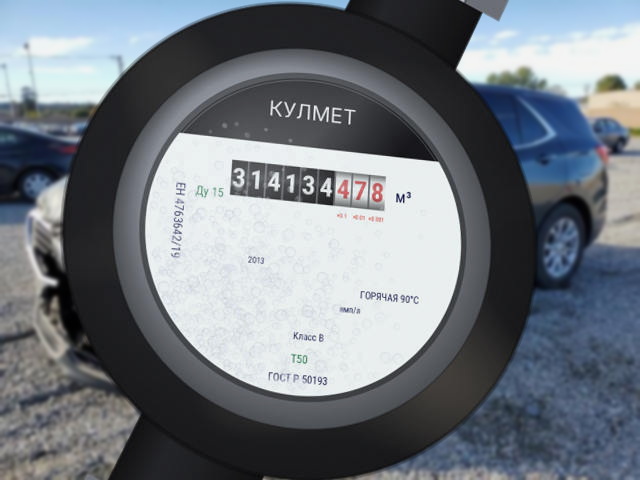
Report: 314134.478; m³
